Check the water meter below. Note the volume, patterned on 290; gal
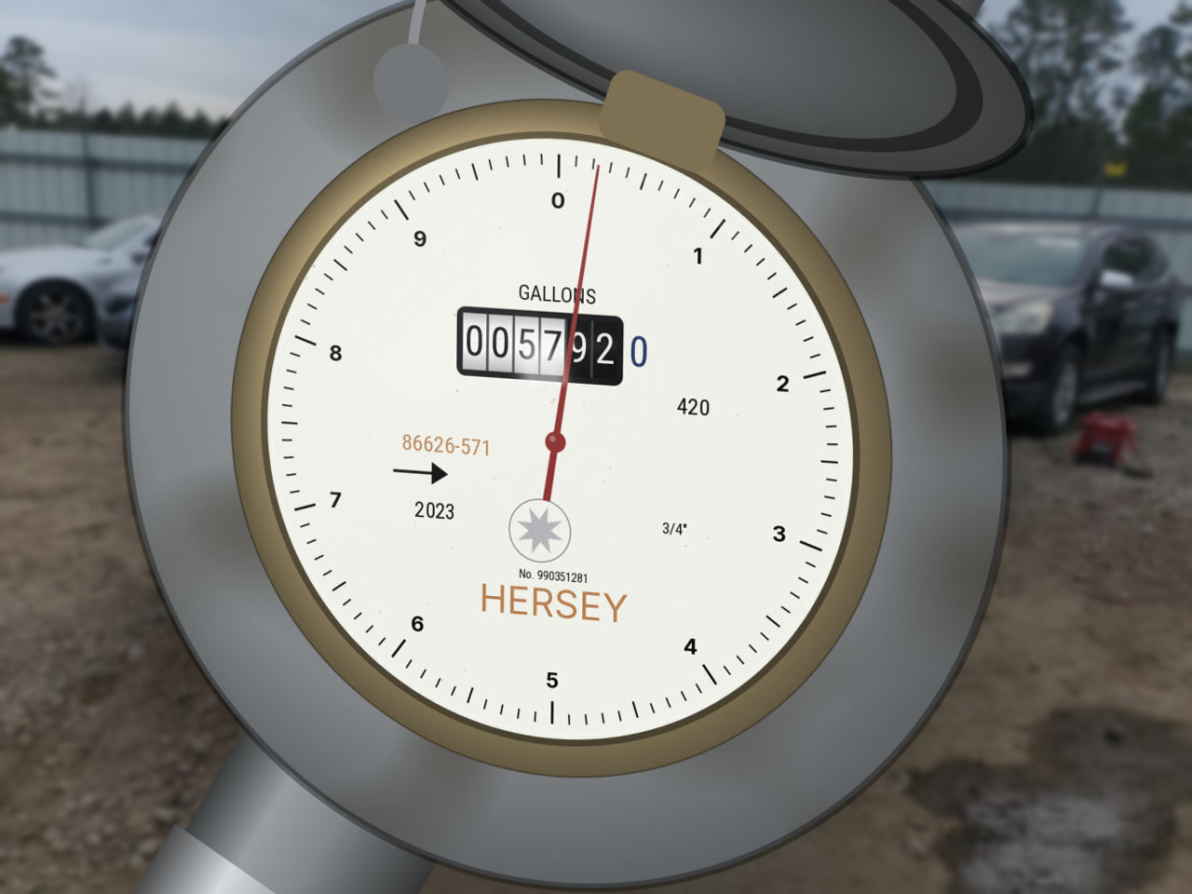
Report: 57920.2; gal
